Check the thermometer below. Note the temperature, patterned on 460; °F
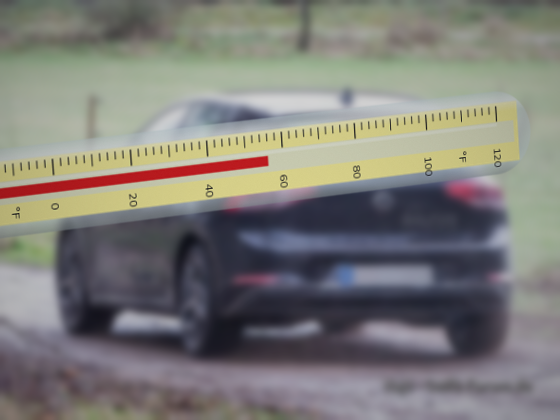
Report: 56; °F
